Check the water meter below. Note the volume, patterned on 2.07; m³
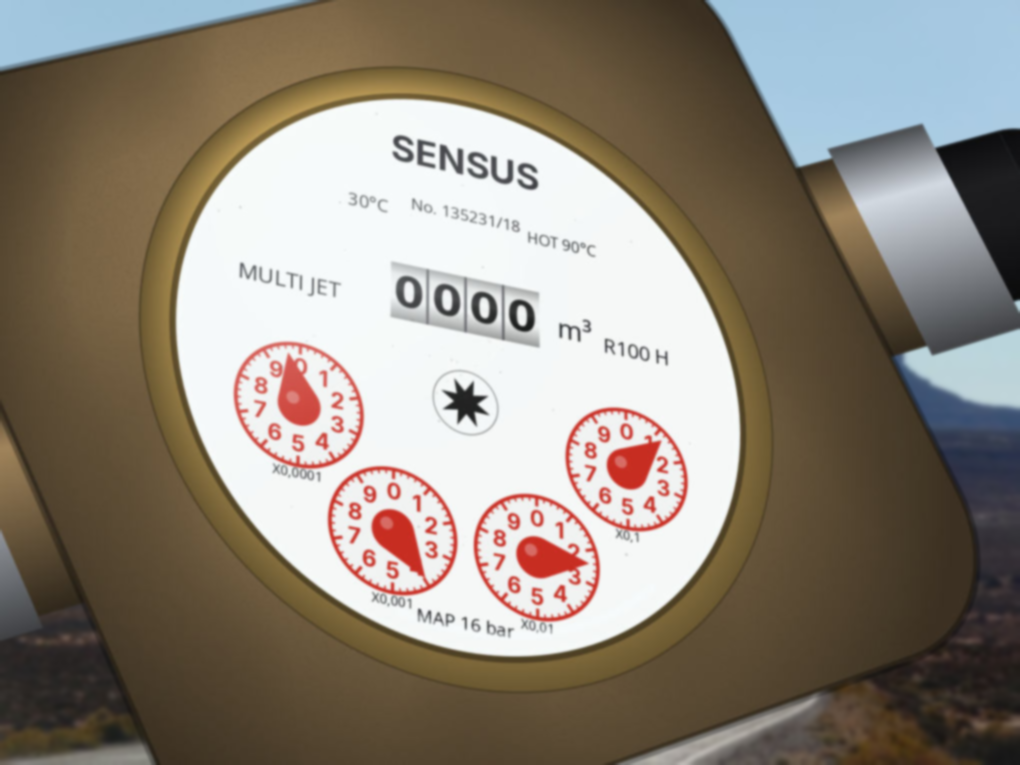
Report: 0.1239; m³
